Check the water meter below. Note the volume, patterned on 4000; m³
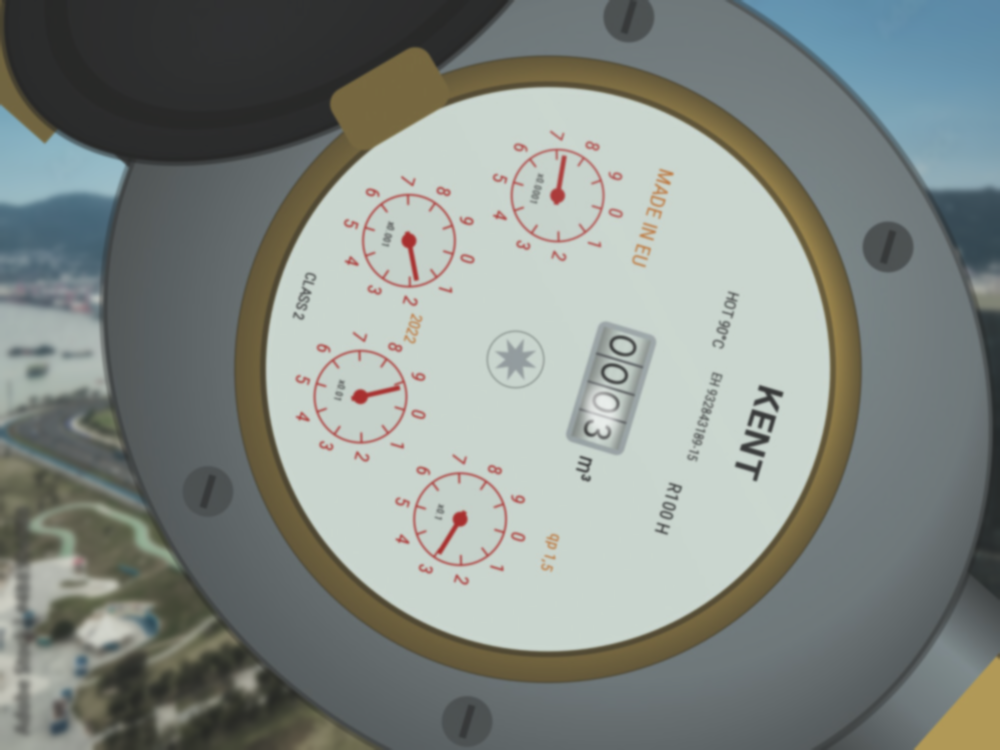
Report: 3.2917; m³
